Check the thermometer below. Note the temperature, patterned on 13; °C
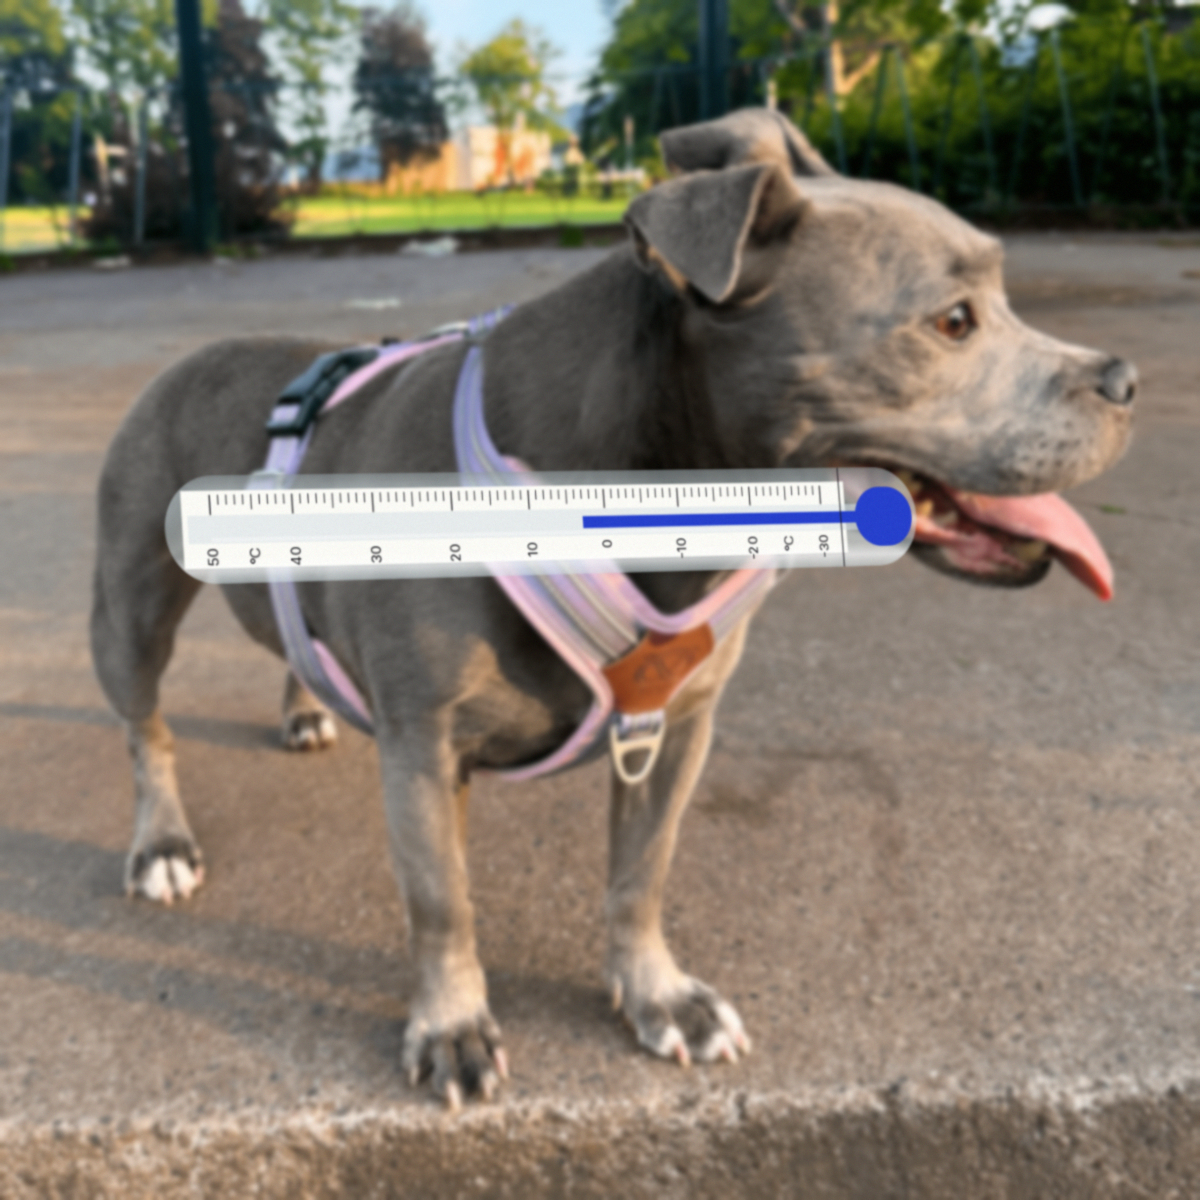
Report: 3; °C
